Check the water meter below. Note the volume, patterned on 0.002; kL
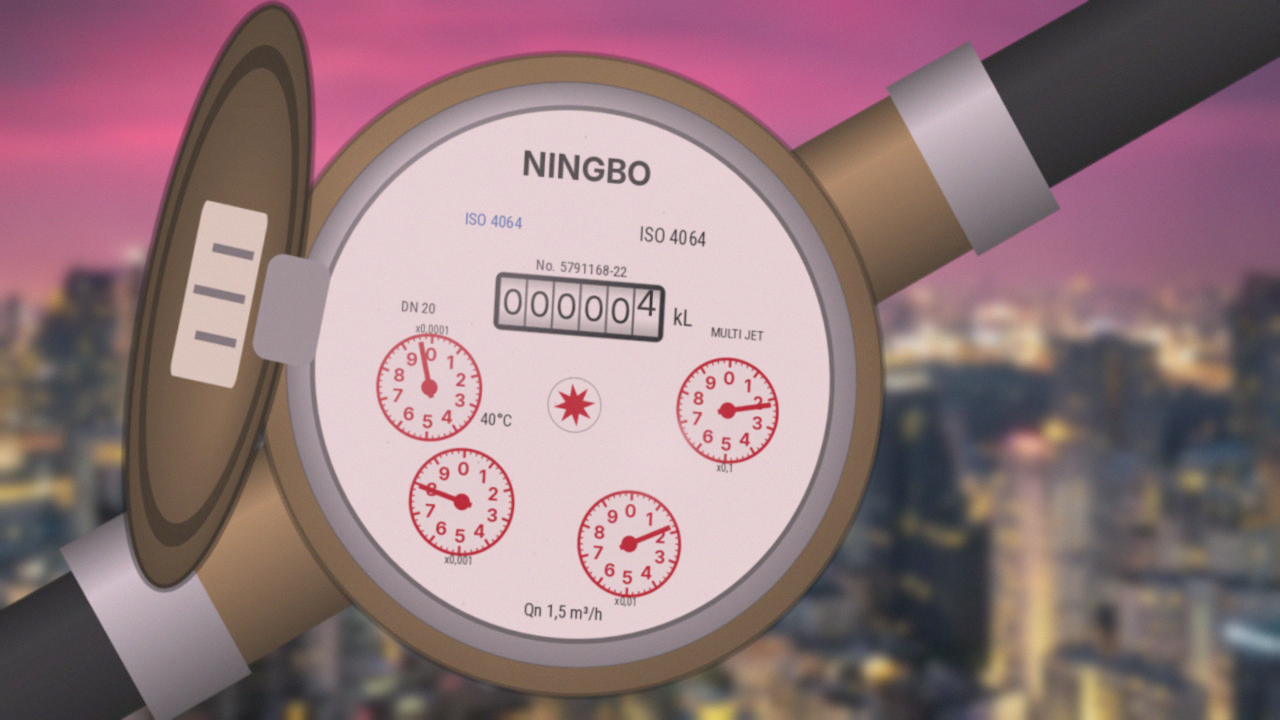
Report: 4.2179; kL
